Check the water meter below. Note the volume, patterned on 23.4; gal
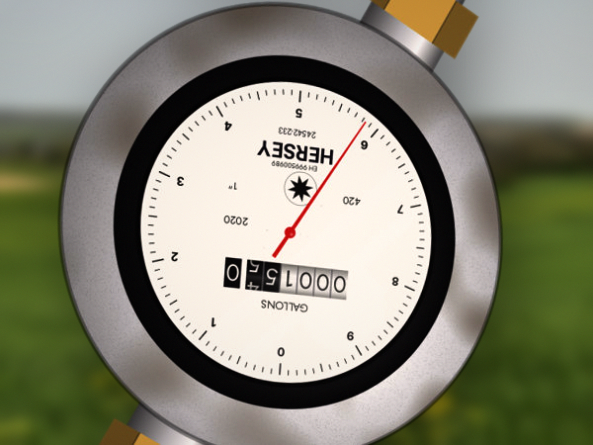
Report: 1545.8; gal
